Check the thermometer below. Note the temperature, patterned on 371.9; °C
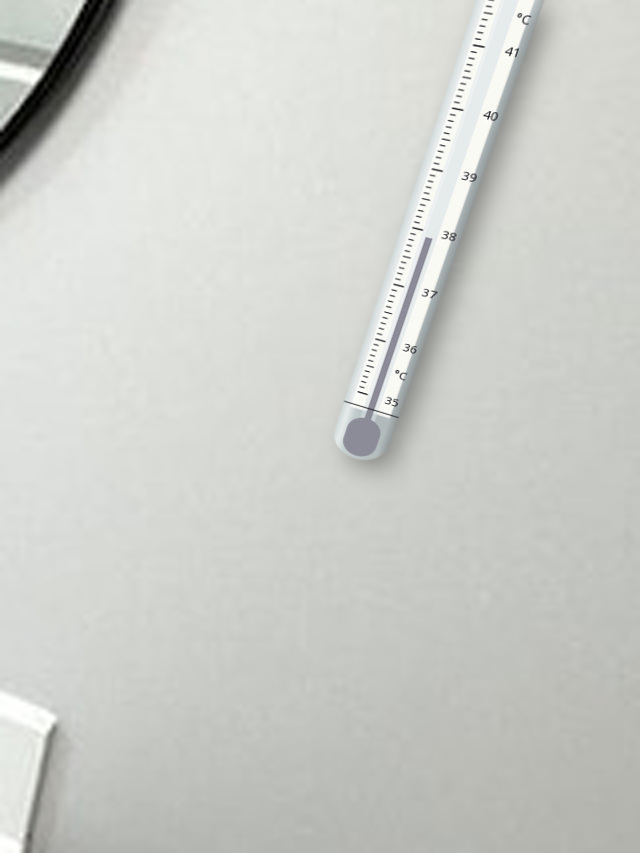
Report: 37.9; °C
